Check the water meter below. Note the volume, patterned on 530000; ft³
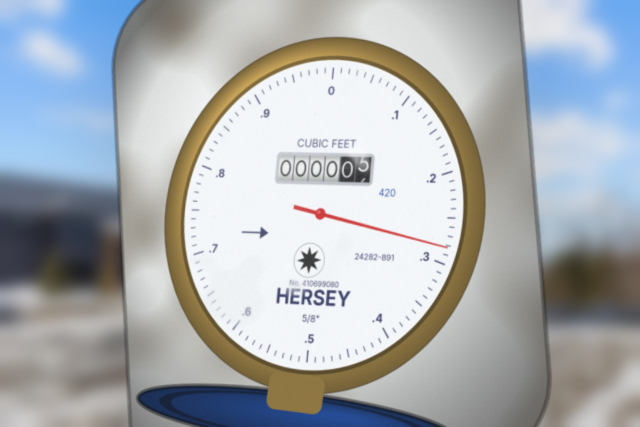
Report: 5.28; ft³
